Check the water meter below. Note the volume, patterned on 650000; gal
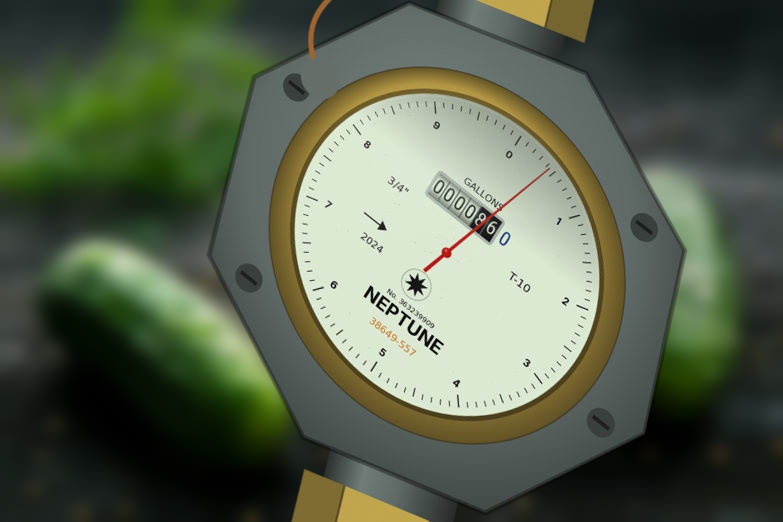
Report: 860.4; gal
